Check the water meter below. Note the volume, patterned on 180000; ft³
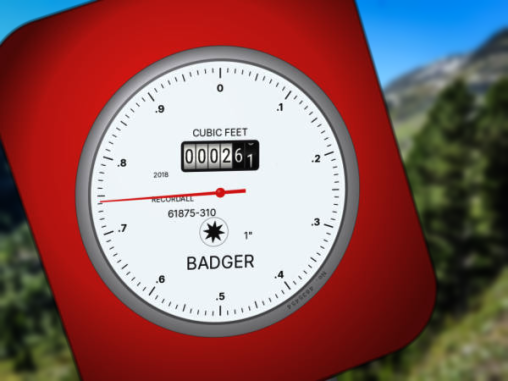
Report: 260.74; ft³
